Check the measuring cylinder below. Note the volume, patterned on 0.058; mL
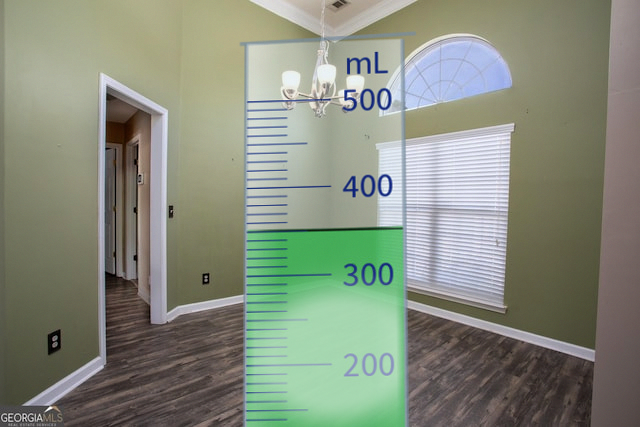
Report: 350; mL
